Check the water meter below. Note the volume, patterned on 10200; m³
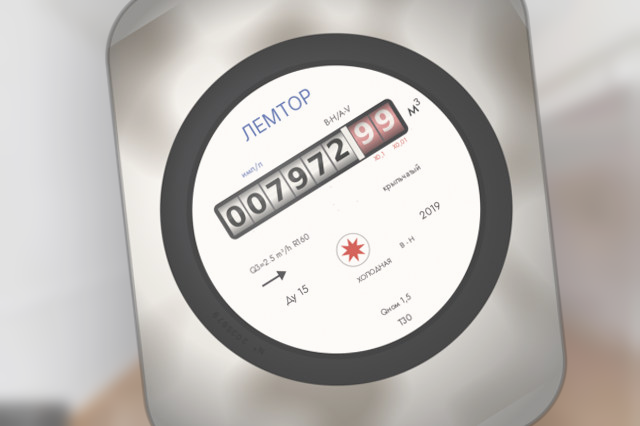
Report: 7972.99; m³
